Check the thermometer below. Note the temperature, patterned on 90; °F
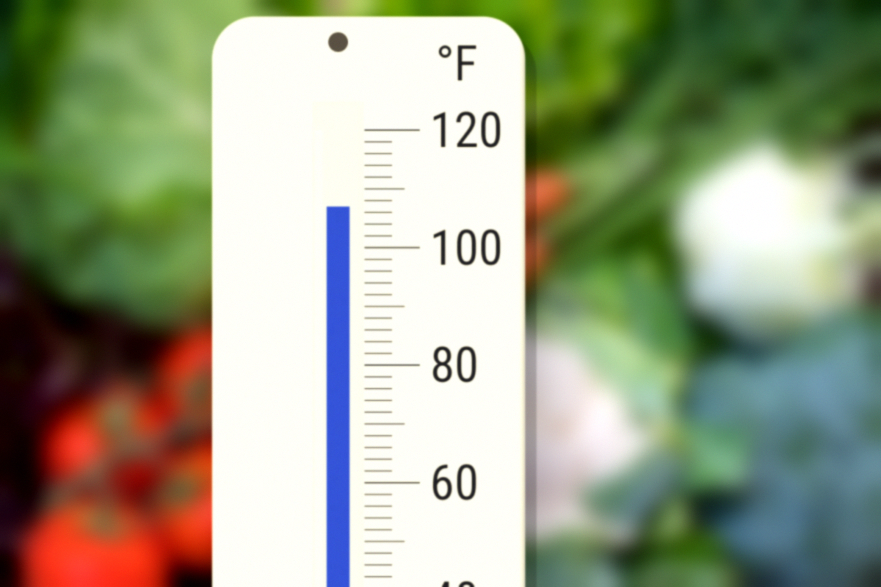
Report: 107; °F
